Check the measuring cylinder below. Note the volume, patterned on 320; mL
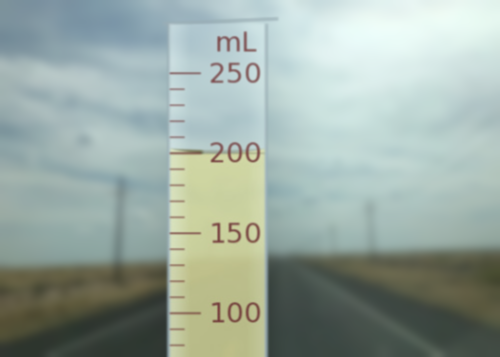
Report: 200; mL
